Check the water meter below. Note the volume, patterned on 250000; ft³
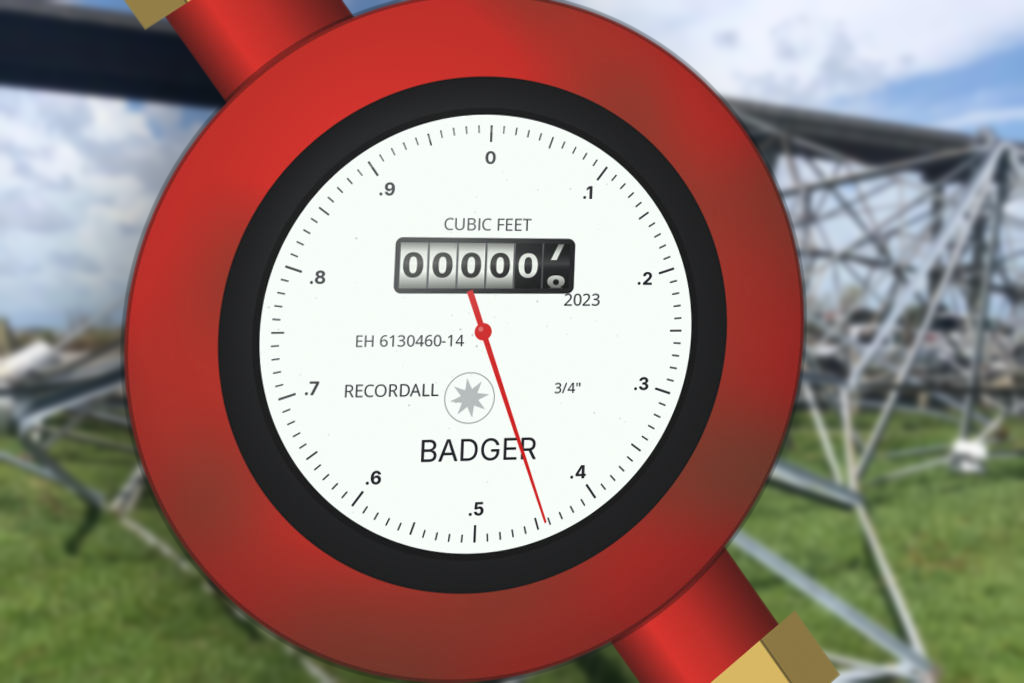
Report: 7.44; ft³
